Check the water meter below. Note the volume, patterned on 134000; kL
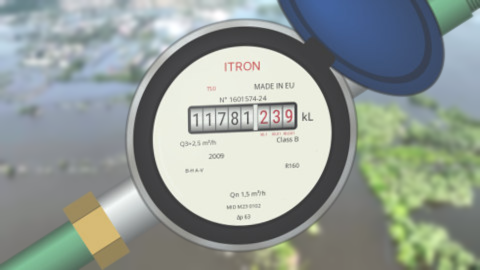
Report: 11781.239; kL
